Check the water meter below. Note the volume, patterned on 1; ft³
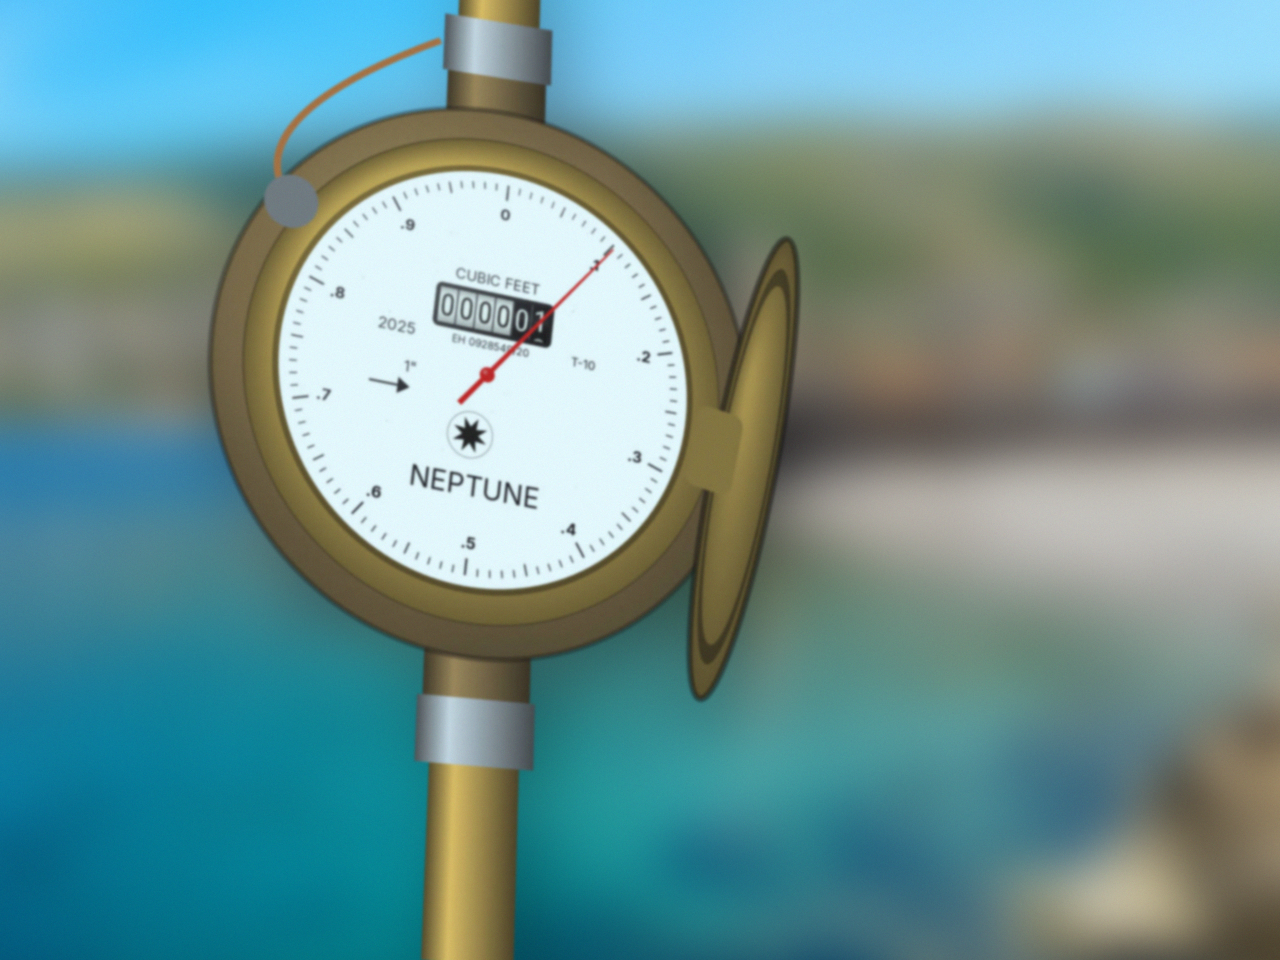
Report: 1.10; ft³
